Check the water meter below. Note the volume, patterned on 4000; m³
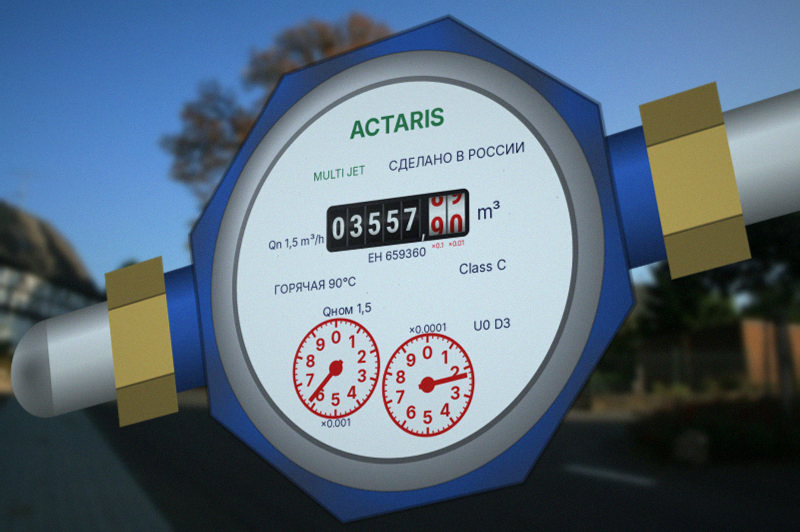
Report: 3557.8962; m³
